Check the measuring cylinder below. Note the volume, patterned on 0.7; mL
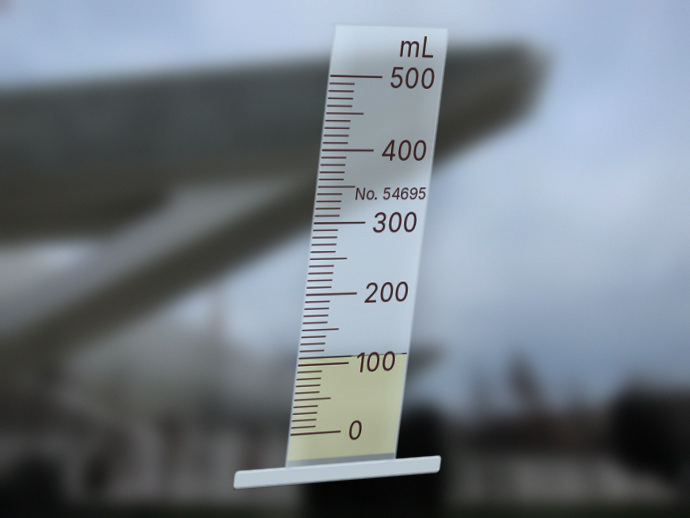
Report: 110; mL
